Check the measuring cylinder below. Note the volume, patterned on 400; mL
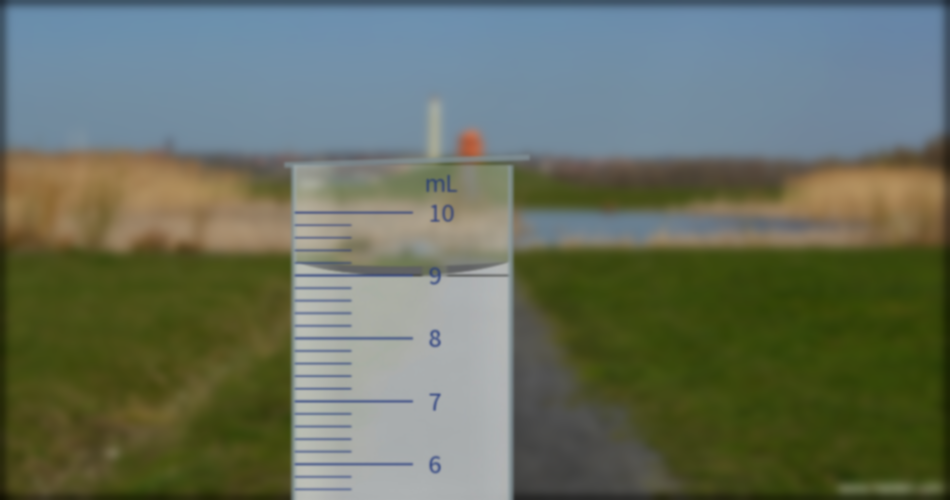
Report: 9; mL
